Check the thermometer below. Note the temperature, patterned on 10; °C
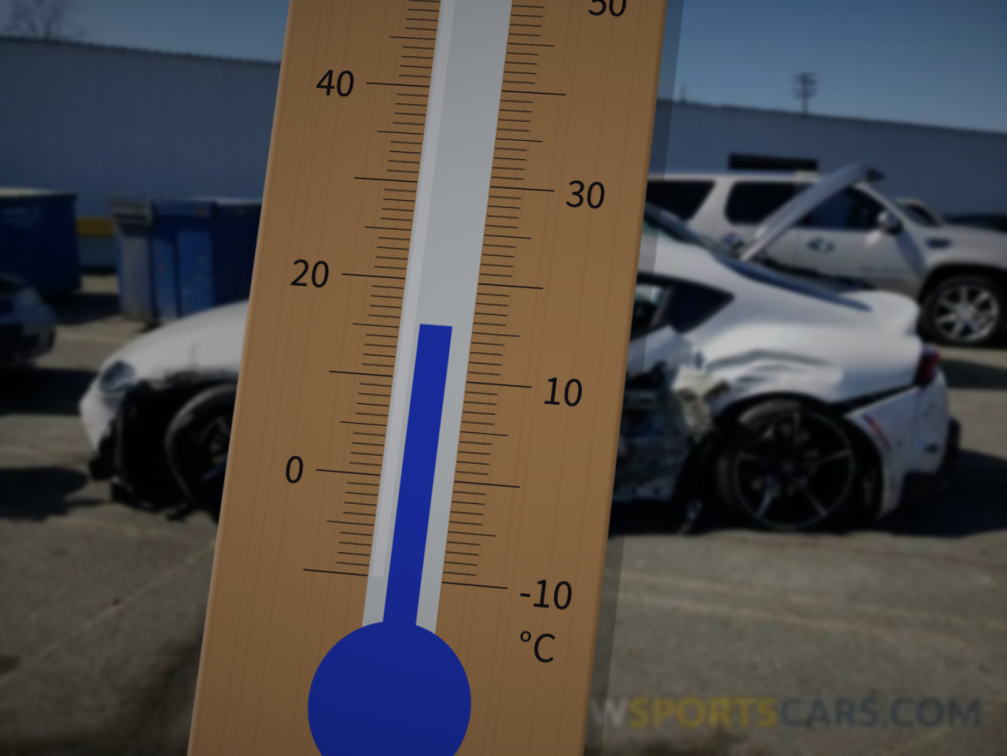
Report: 15.5; °C
